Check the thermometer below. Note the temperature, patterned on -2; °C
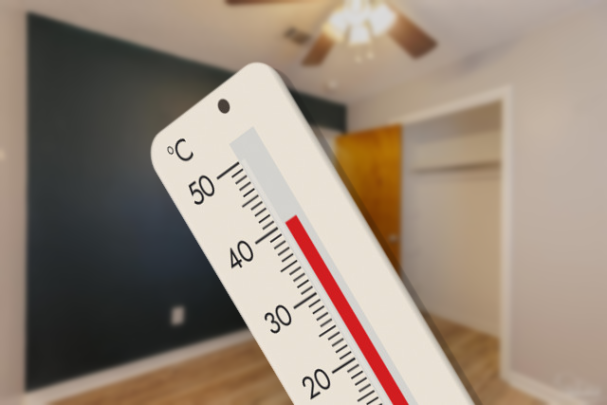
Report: 40; °C
